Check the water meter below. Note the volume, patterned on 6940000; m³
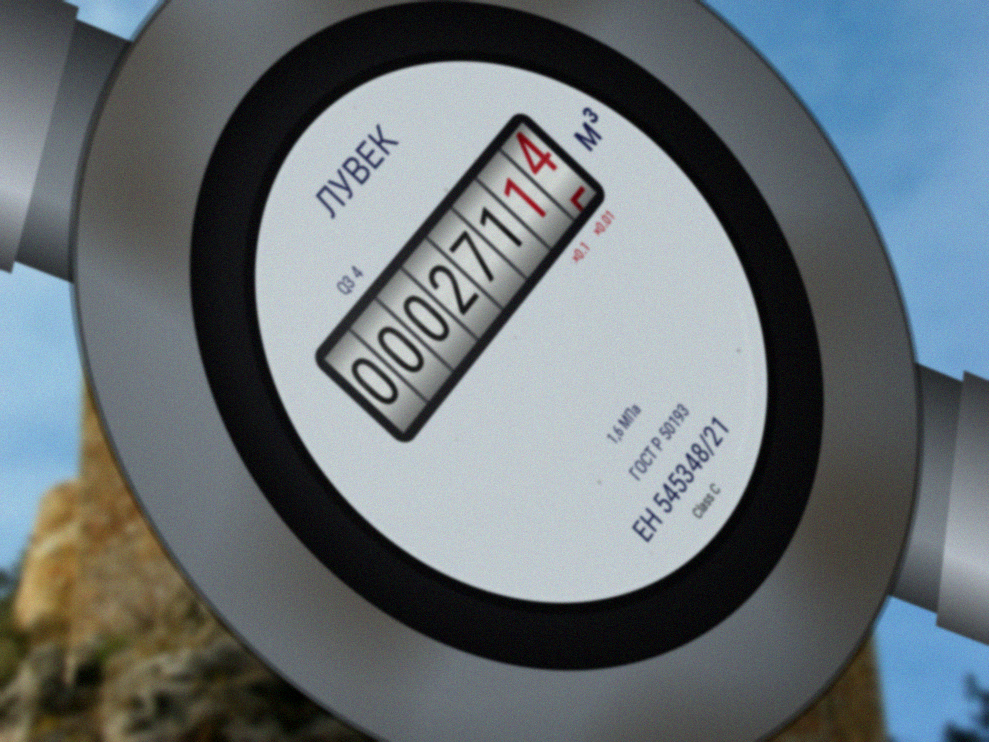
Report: 271.14; m³
